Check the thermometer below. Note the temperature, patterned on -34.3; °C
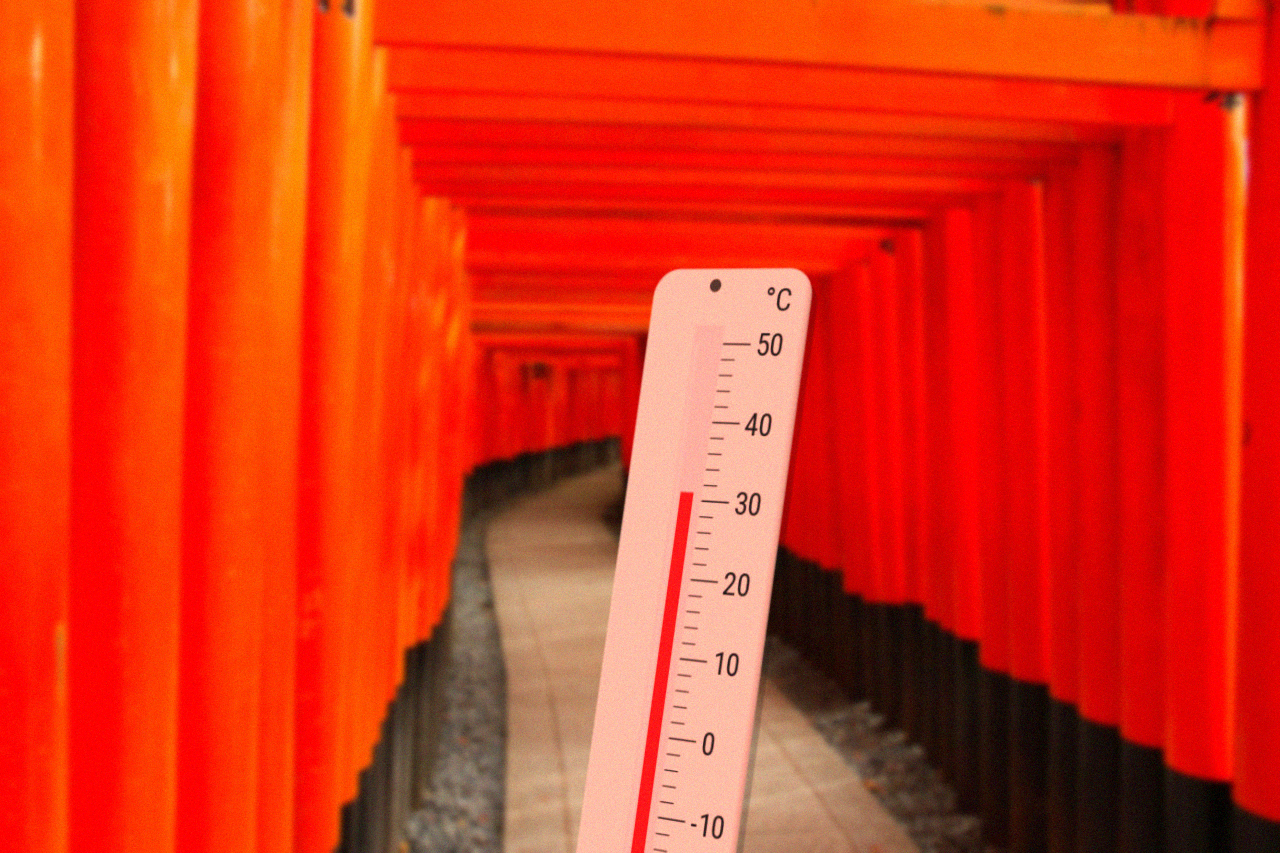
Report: 31; °C
